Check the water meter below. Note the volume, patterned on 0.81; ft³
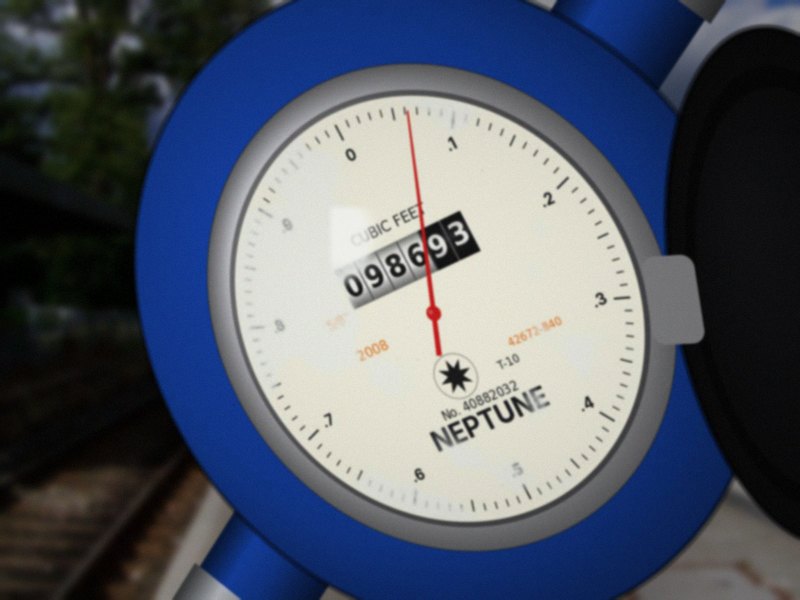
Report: 98693.06; ft³
